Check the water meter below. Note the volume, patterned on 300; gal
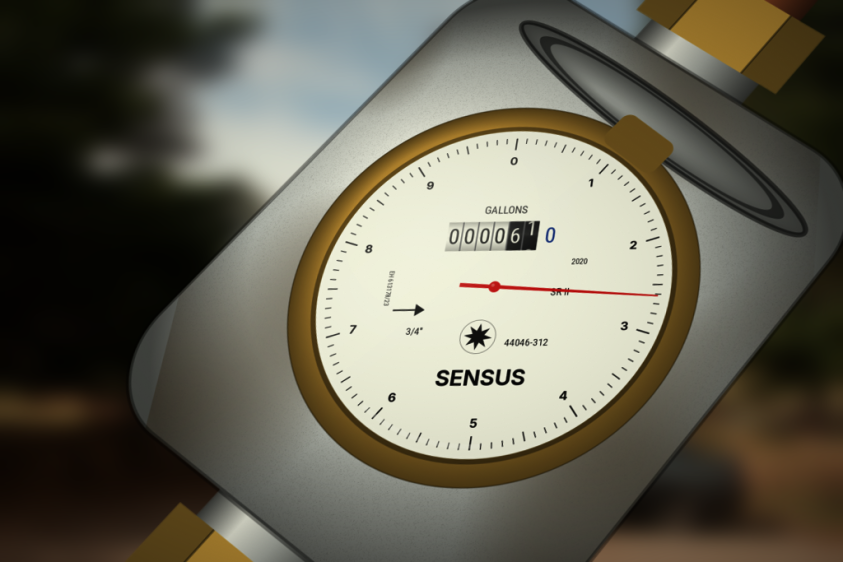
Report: 612.6; gal
